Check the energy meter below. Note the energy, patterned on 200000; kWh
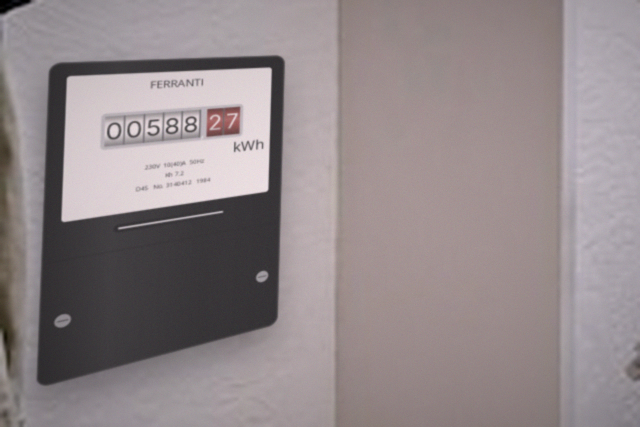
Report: 588.27; kWh
